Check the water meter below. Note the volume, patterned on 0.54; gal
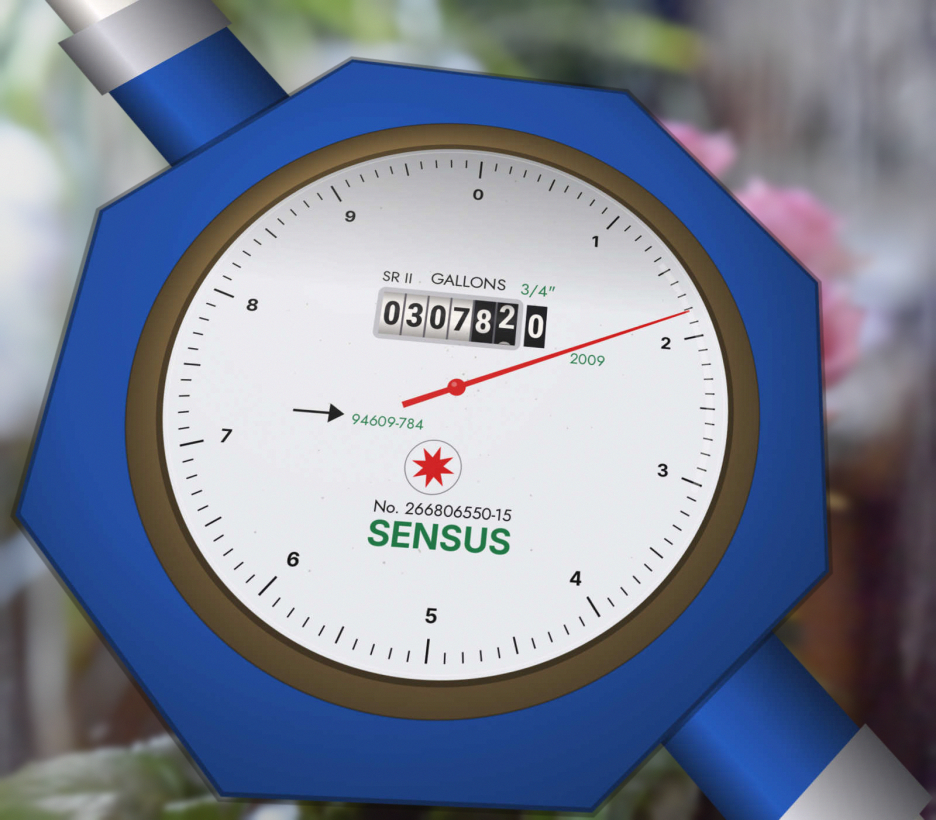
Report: 307821.8; gal
